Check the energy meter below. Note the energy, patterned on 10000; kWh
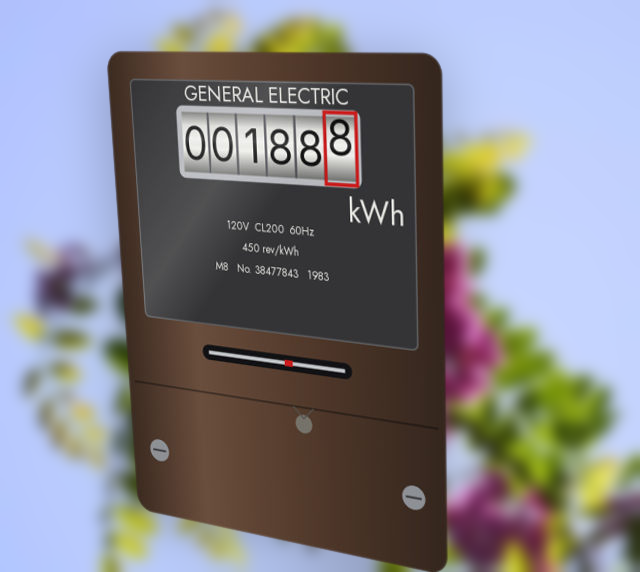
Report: 188.8; kWh
